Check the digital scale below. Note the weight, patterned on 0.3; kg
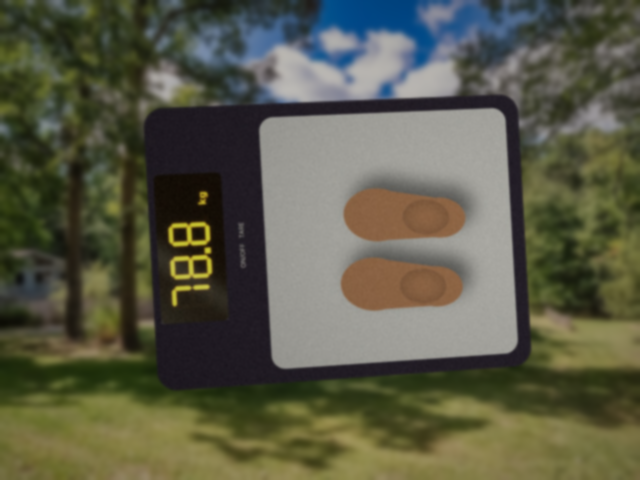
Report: 78.8; kg
